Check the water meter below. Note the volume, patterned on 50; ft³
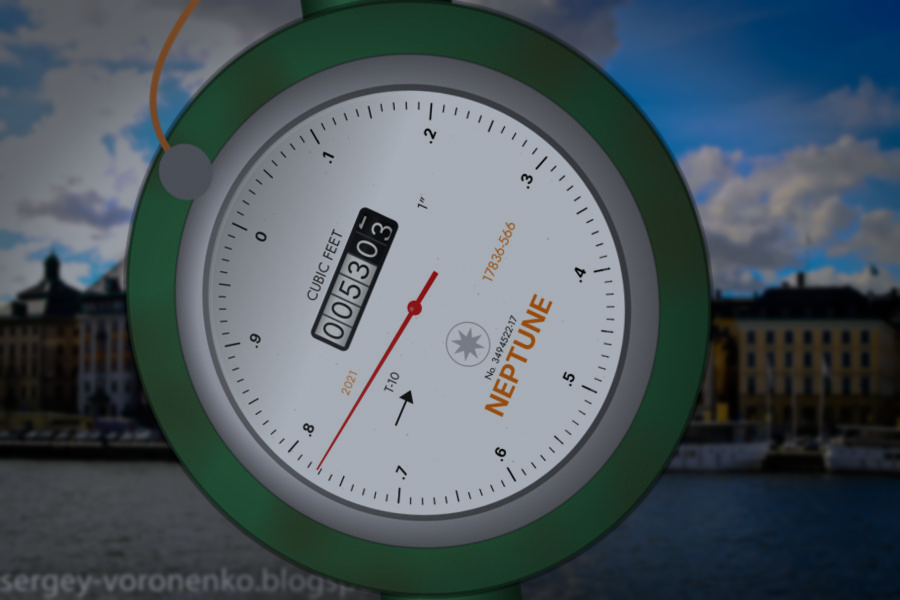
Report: 5302.77; ft³
